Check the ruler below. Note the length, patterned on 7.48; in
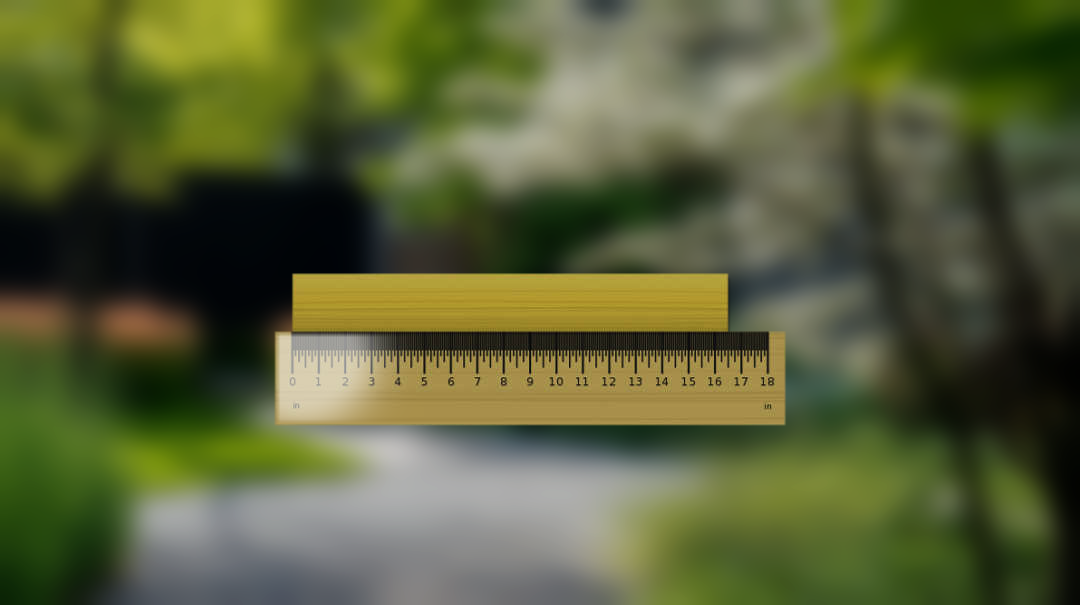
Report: 16.5; in
